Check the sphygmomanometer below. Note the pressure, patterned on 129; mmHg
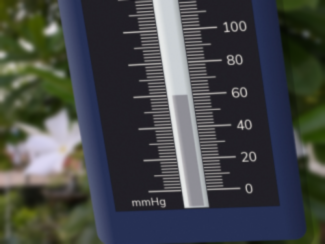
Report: 60; mmHg
